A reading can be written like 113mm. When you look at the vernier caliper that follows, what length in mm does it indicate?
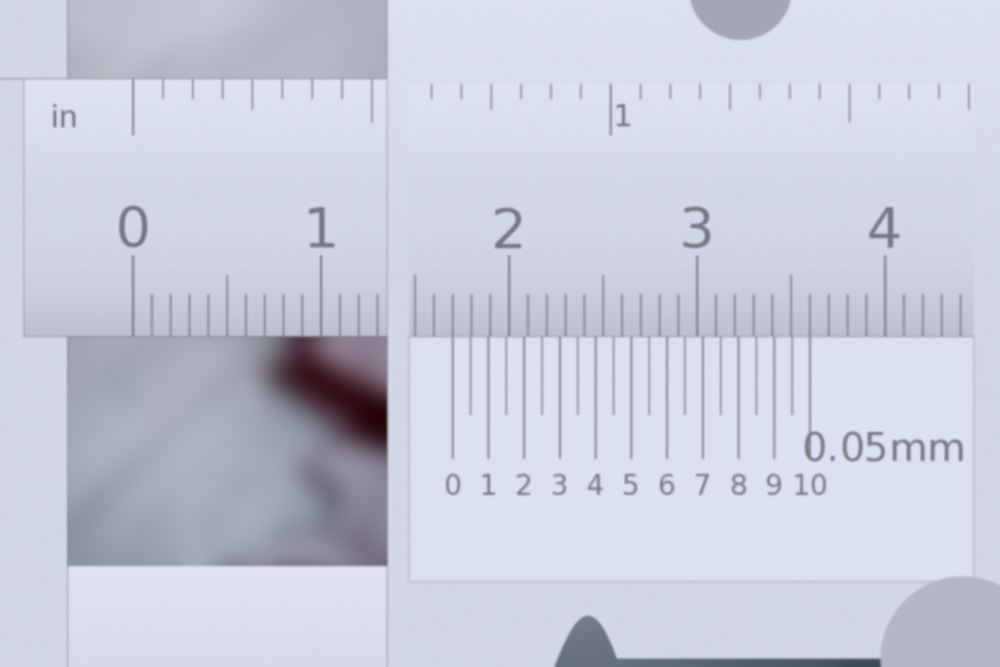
17.0mm
